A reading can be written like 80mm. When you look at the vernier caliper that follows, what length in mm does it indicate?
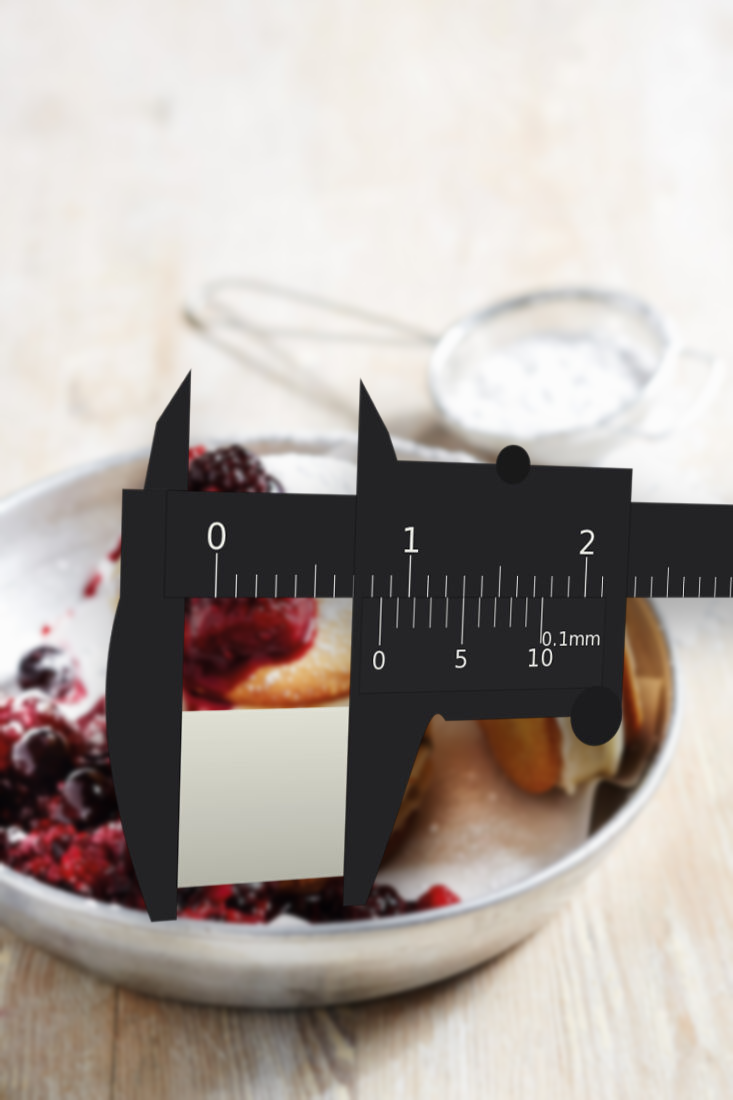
8.5mm
